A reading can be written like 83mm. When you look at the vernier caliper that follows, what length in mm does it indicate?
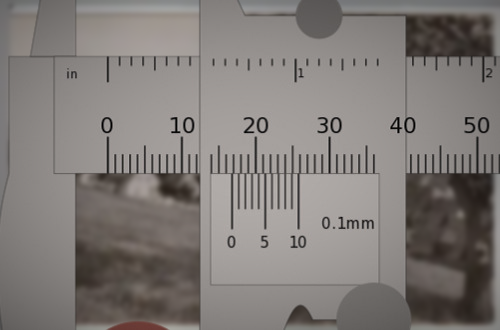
16.8mm
